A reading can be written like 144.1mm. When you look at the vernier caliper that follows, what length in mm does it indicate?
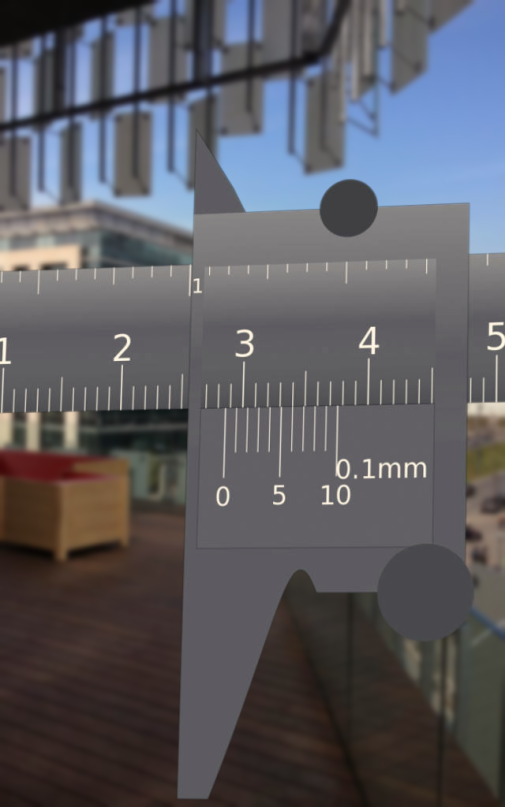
28.6mm
